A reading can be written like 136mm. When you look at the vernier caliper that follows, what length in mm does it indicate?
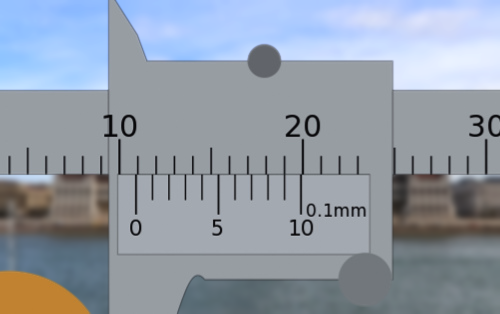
10.9mm
